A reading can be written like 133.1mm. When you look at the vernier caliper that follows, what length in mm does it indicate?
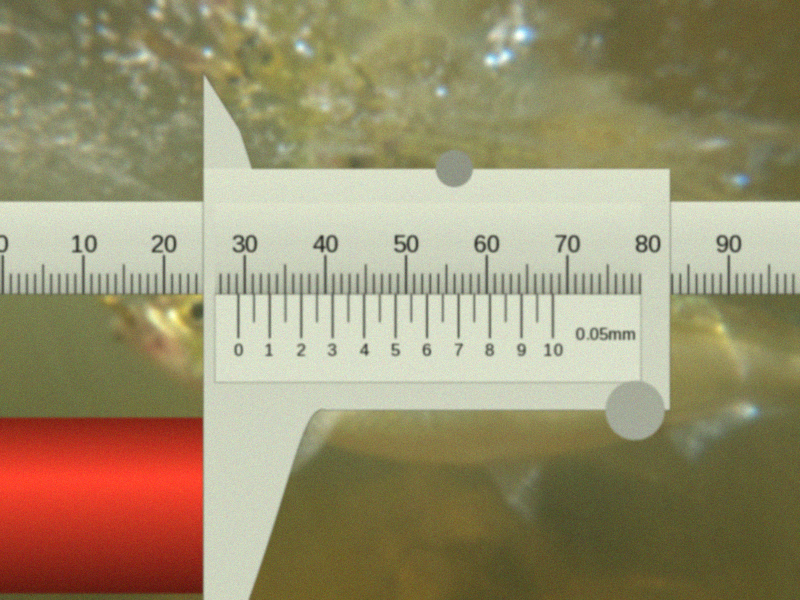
29.2mm
